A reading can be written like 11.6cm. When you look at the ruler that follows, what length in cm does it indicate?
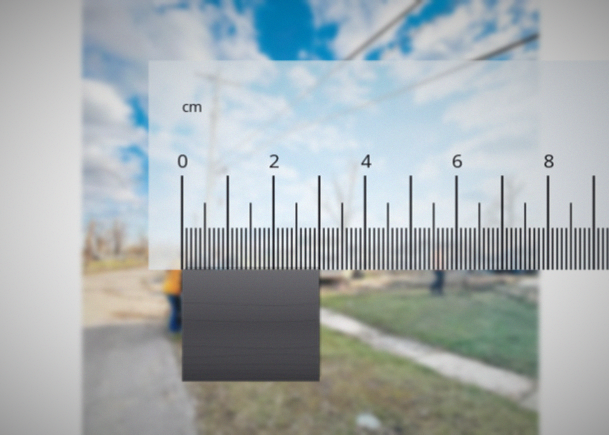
3cm
